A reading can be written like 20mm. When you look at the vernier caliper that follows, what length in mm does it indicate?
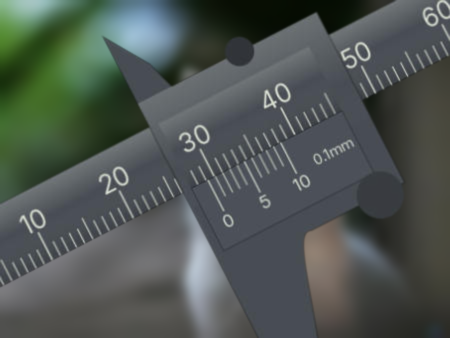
29.2mm
